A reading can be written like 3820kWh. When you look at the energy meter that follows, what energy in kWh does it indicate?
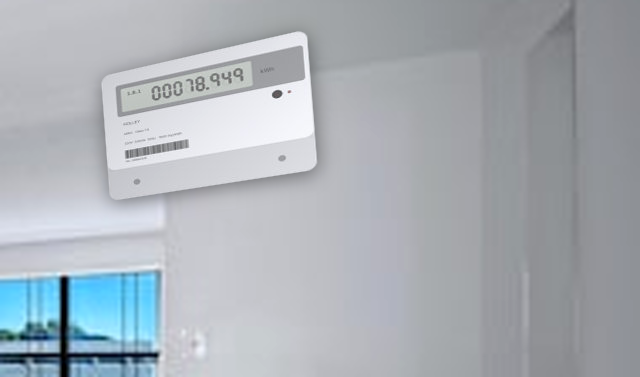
78.949kWh
